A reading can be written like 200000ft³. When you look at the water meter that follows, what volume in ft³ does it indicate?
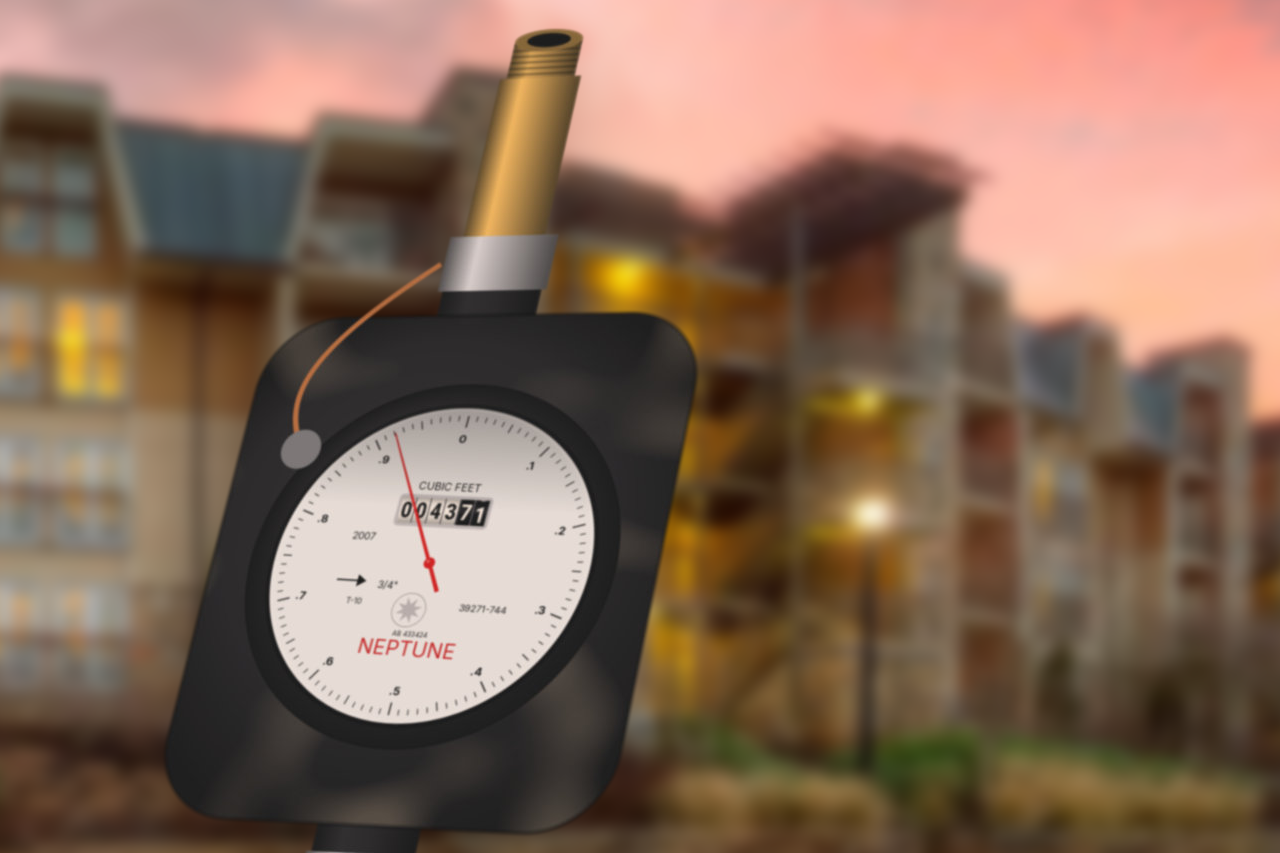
4370.92ft³
